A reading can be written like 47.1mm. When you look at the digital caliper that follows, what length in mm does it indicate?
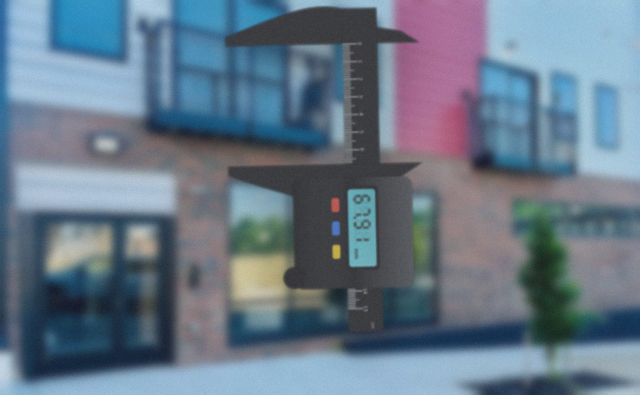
67.91mm
